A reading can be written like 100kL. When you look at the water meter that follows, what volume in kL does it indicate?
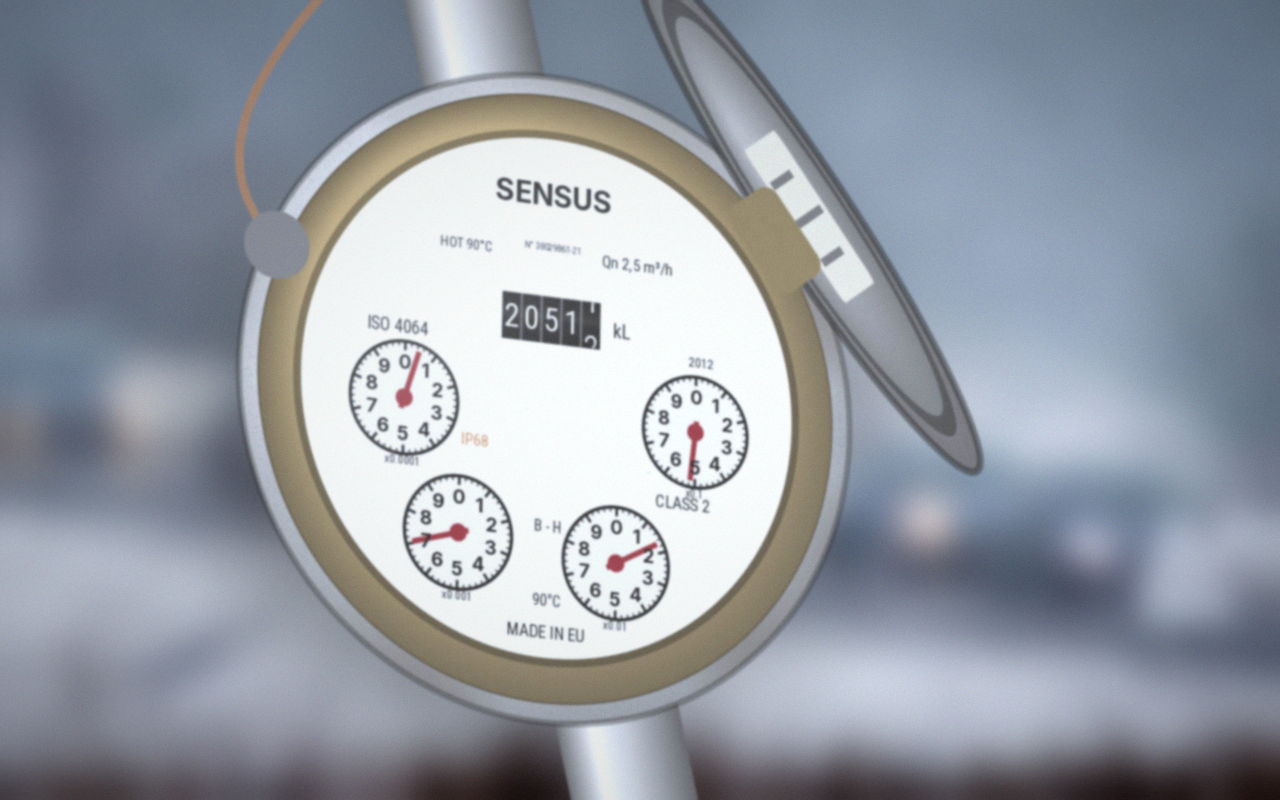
20511.5170kL
